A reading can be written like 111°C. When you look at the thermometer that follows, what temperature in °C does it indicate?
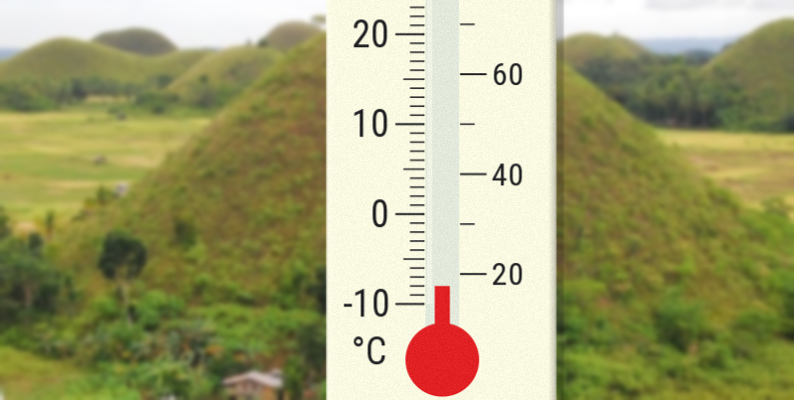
-8°C
